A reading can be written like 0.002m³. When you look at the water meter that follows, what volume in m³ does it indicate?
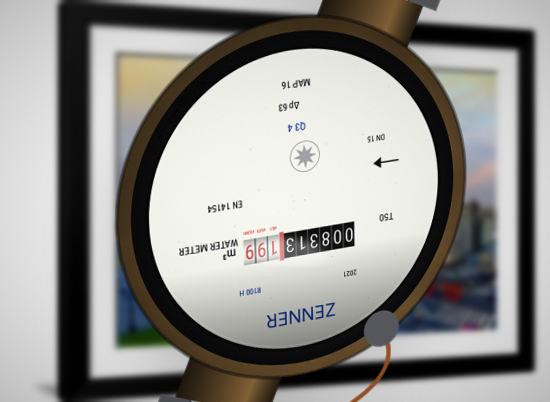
8313.199m³
